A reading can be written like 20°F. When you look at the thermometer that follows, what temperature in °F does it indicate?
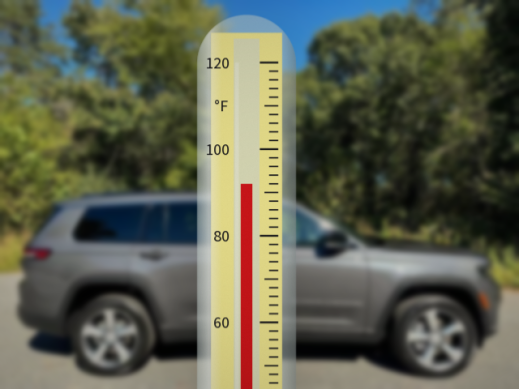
92°F
